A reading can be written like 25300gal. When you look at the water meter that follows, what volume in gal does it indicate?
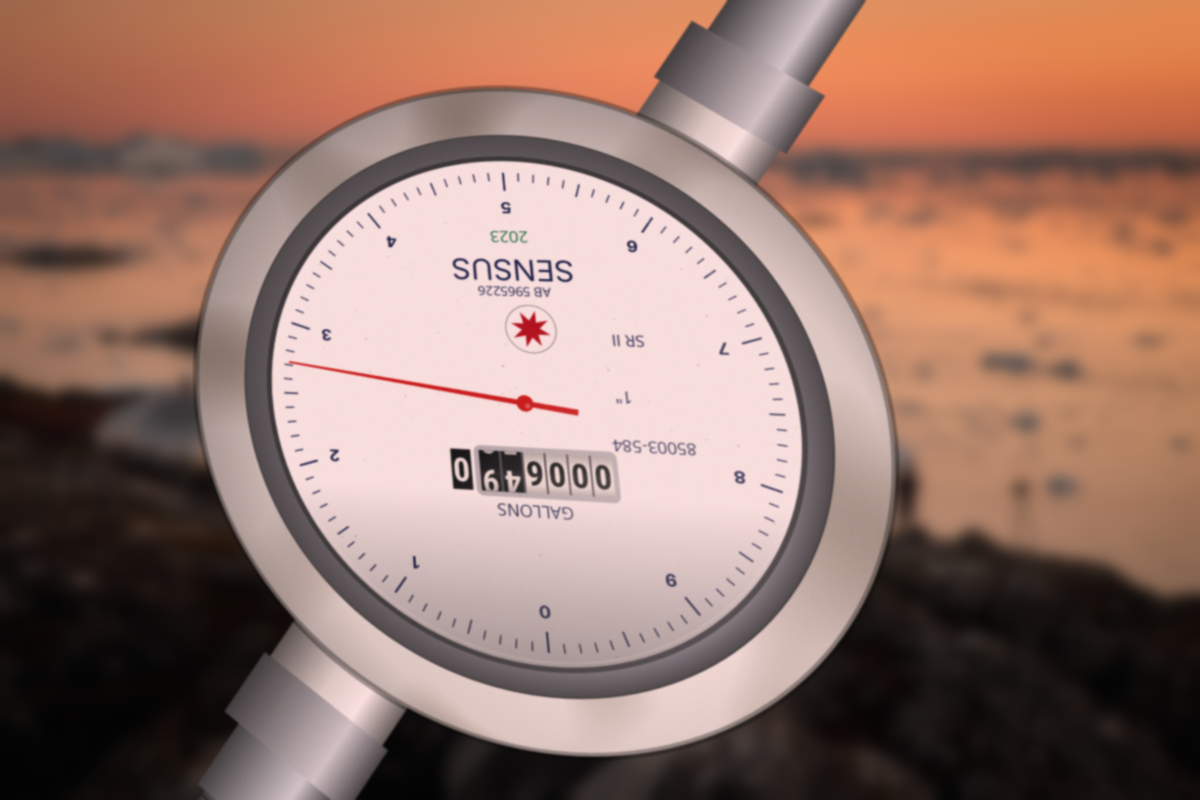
6492.7gal
